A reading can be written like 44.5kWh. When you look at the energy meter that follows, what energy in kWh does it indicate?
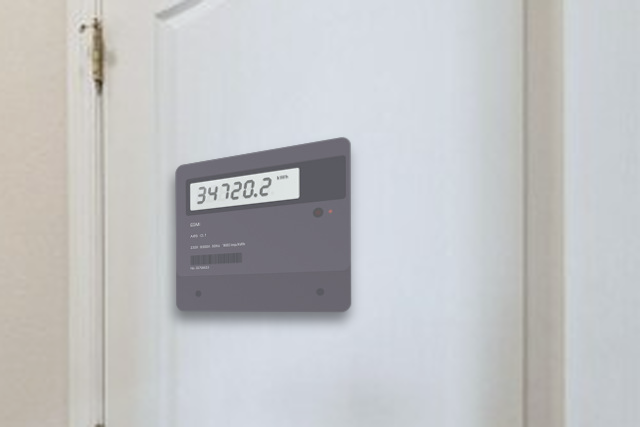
34720.2kWh
